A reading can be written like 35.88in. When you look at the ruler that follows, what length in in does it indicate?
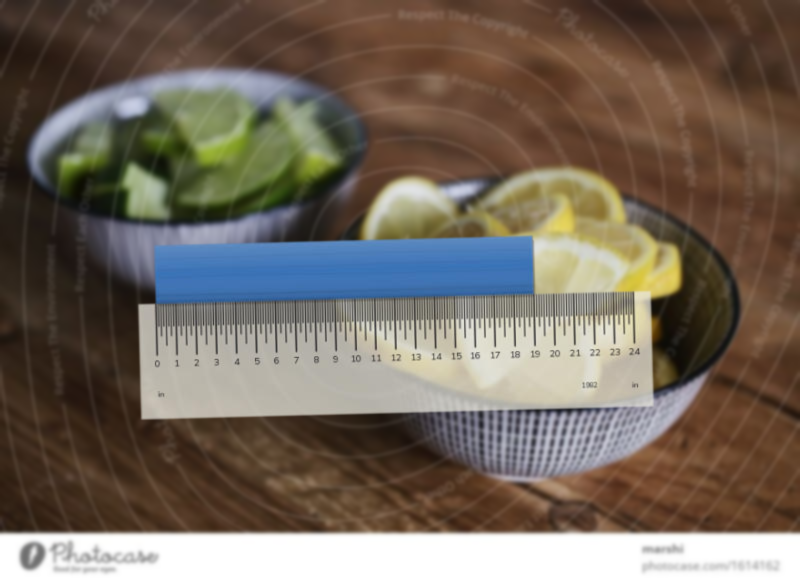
19in
